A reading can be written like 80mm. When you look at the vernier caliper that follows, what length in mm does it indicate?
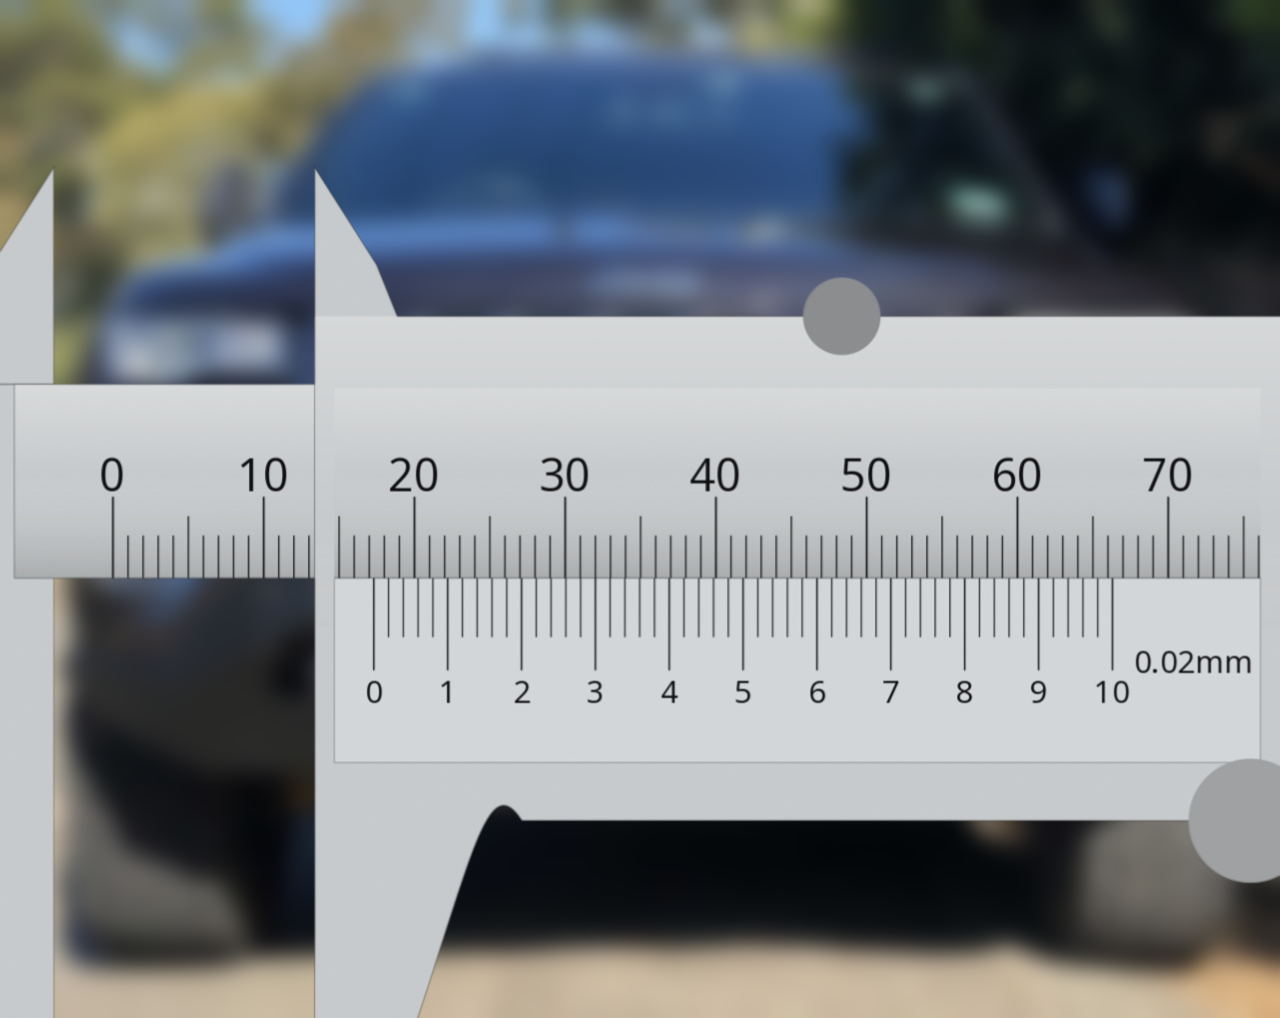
17.3mm
